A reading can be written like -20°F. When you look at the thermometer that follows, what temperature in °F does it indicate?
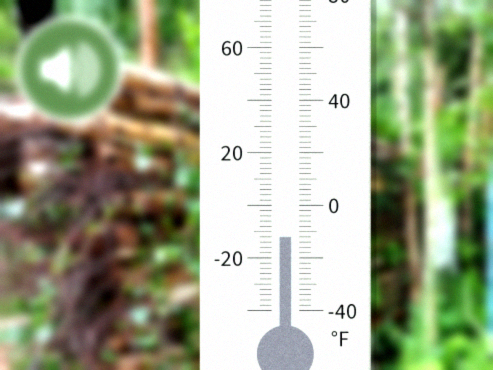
-12°F
